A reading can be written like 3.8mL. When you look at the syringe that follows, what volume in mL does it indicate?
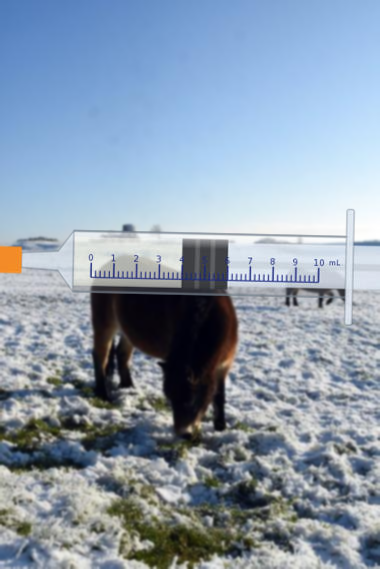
4mL
